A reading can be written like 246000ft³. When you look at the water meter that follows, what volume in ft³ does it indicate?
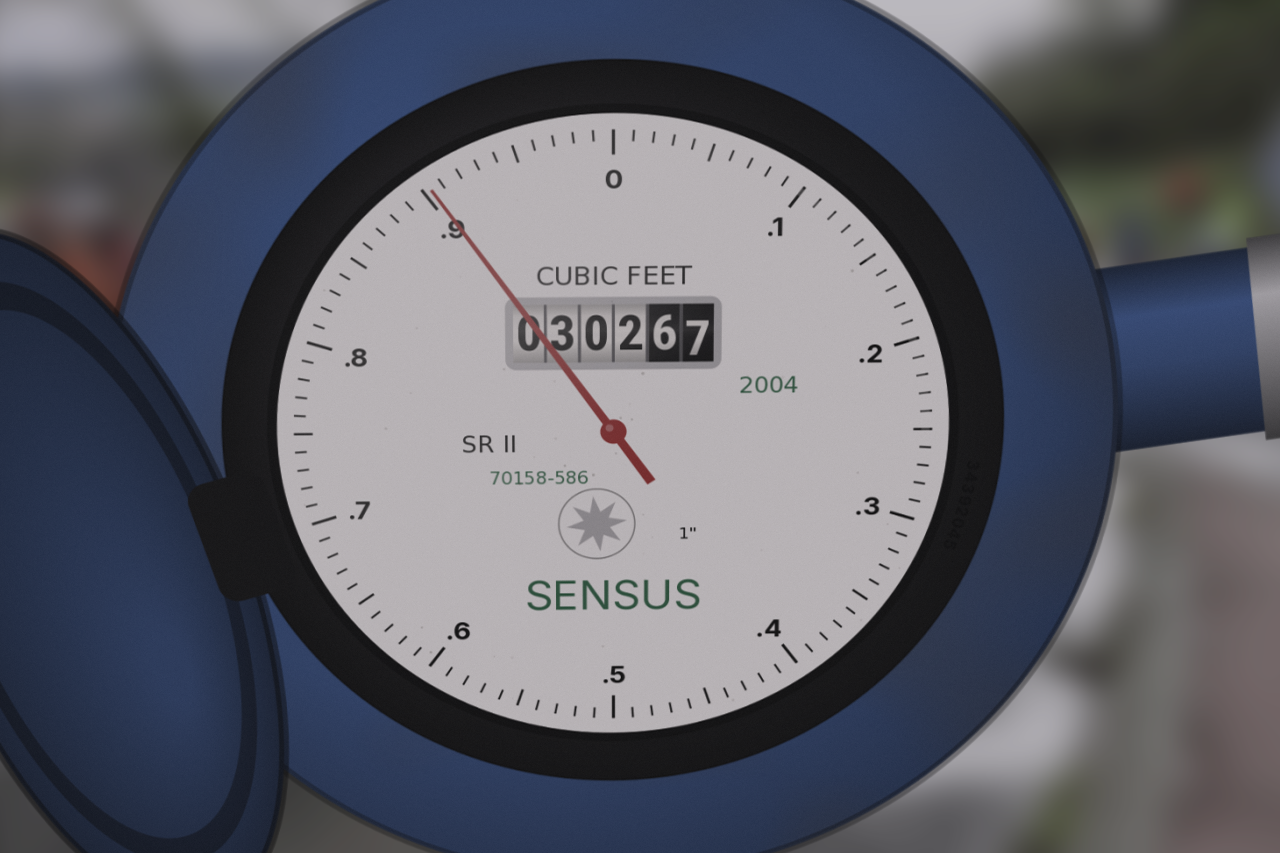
30266.90ft³
